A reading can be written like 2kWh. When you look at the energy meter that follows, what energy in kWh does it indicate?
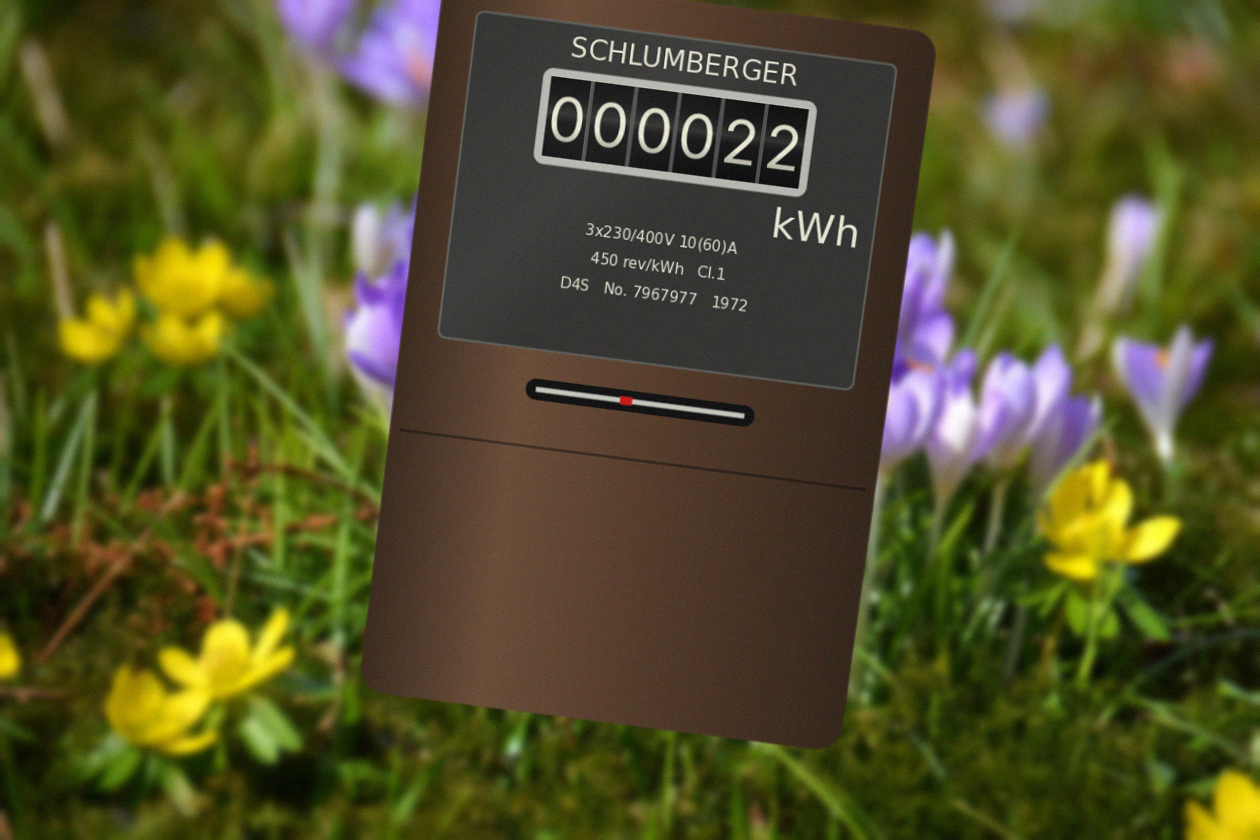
22kWh
